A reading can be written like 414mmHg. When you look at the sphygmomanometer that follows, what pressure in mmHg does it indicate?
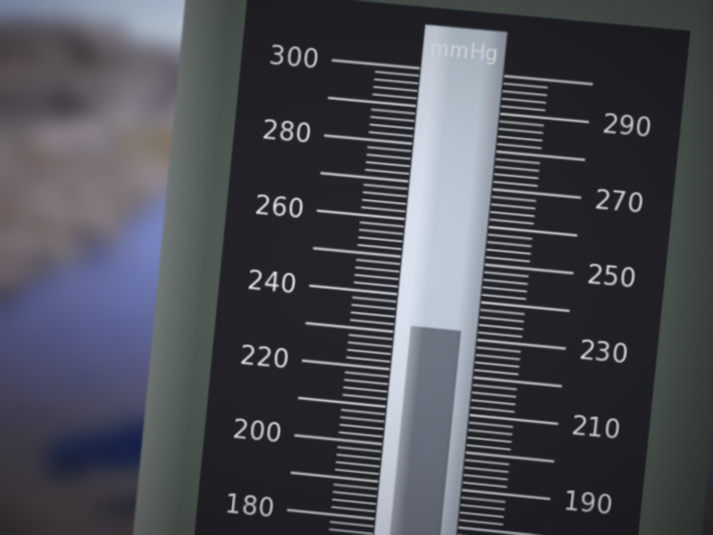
232mmHg
